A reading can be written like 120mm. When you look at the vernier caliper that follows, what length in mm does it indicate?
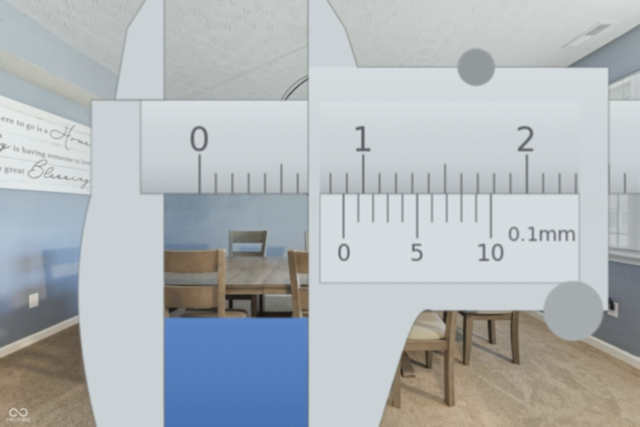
8.8mm
